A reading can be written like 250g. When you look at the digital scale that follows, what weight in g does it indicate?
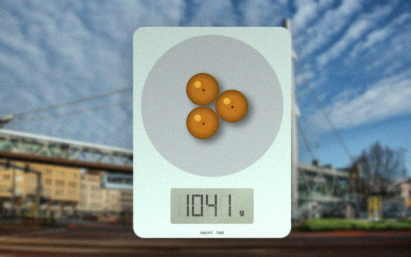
1041g
